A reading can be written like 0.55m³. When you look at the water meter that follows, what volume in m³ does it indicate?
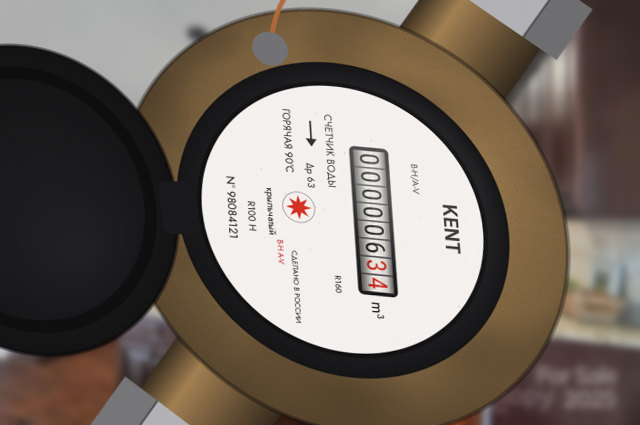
6.34m³
